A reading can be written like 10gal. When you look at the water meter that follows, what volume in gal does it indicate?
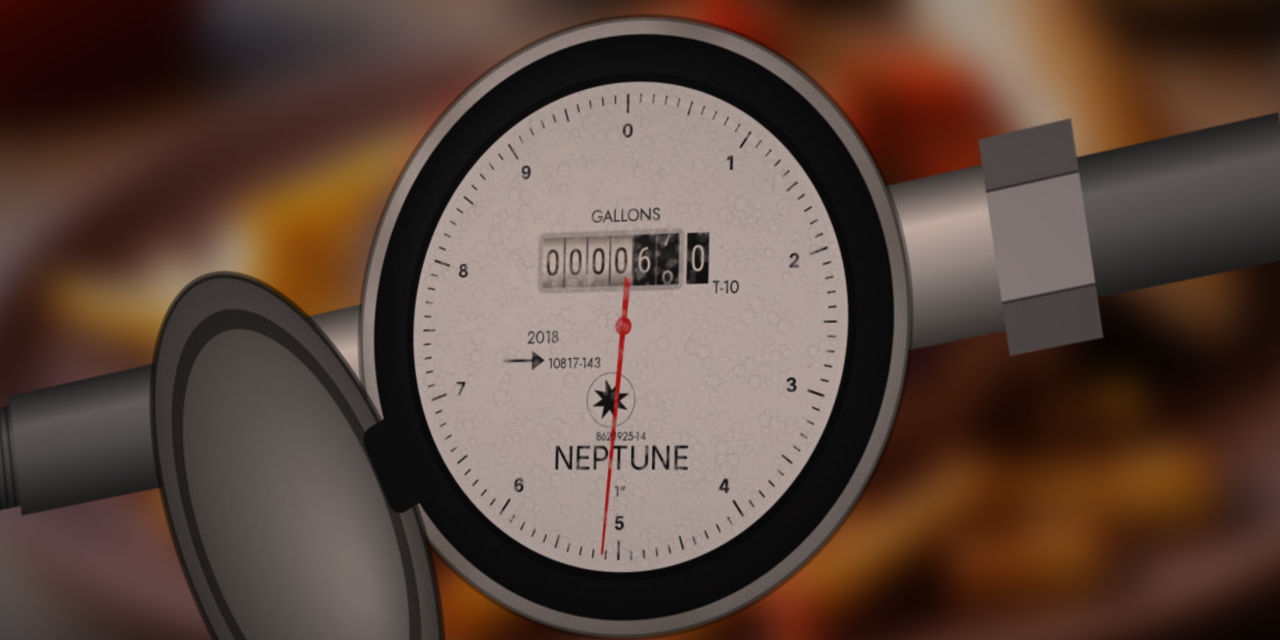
675.1gal
